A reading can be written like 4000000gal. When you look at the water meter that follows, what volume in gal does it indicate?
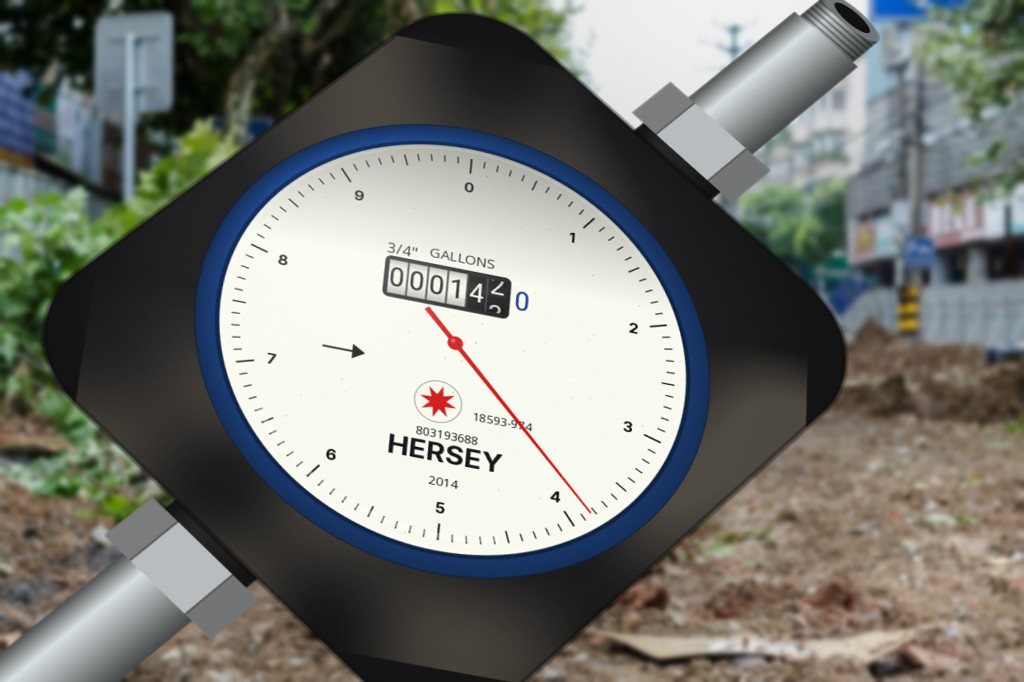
1423.8gal
